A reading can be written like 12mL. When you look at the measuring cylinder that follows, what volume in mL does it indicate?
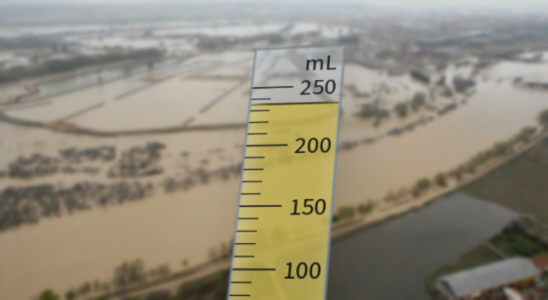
235mL
